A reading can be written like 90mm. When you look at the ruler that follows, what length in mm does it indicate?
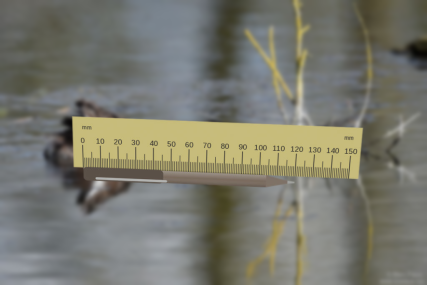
120mm
